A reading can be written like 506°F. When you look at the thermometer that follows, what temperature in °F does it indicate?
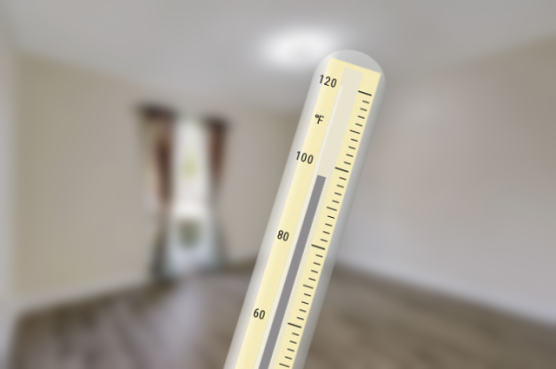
97°F
